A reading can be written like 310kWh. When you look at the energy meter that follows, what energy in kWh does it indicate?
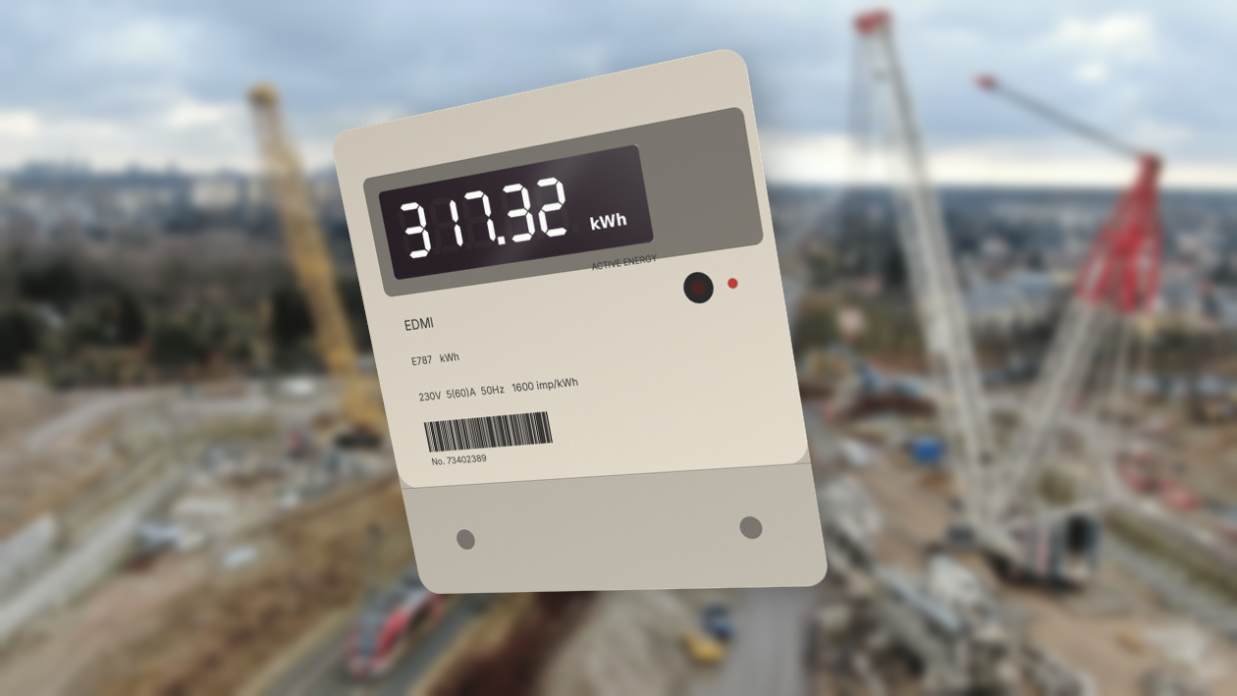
317.32kWh
